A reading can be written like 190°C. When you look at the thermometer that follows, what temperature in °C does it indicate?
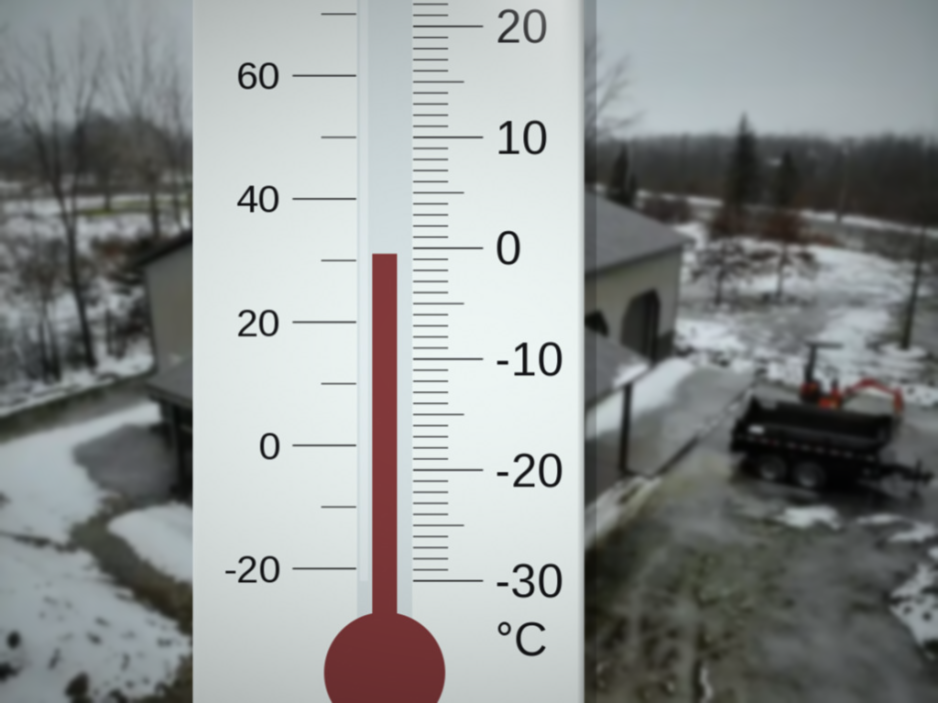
-0.5°C
